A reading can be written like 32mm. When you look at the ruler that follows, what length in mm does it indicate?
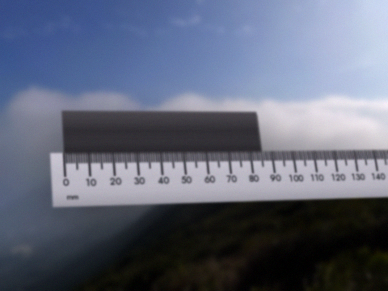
85mm
